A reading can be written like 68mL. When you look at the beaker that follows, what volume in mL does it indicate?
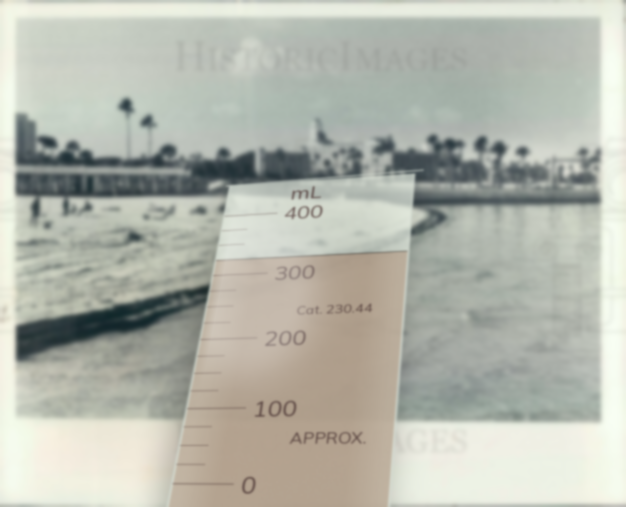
325mL
